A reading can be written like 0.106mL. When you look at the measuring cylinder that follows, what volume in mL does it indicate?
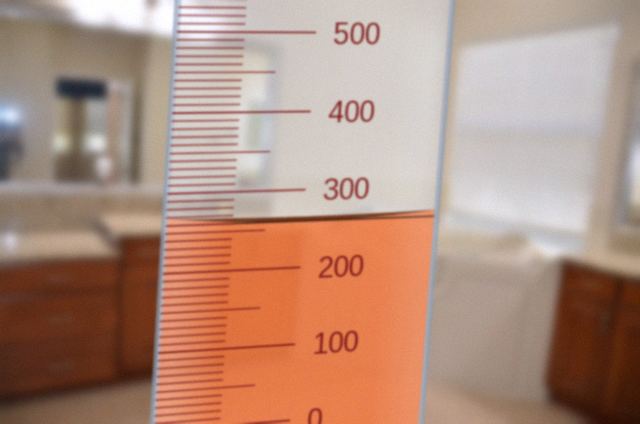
260mL
